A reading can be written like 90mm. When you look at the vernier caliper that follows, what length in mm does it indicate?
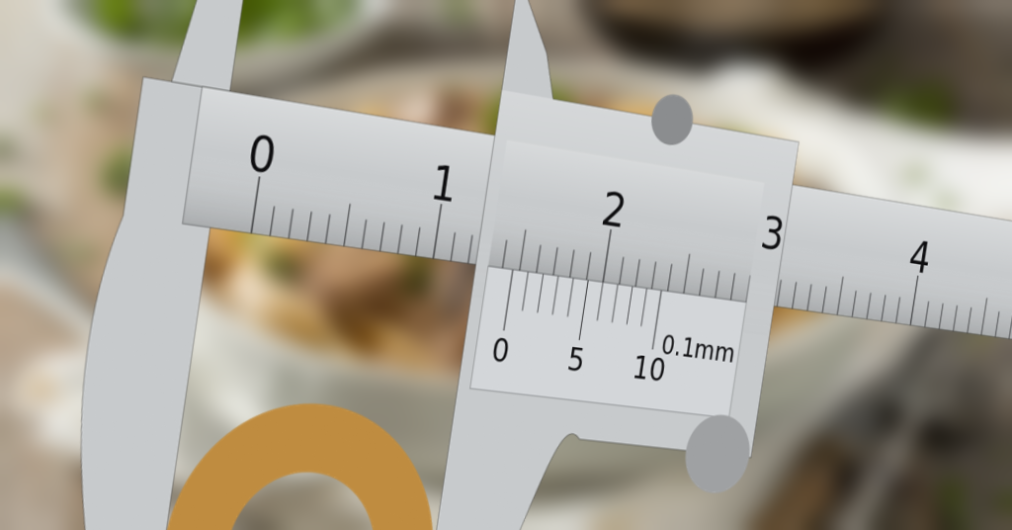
14.6mm
